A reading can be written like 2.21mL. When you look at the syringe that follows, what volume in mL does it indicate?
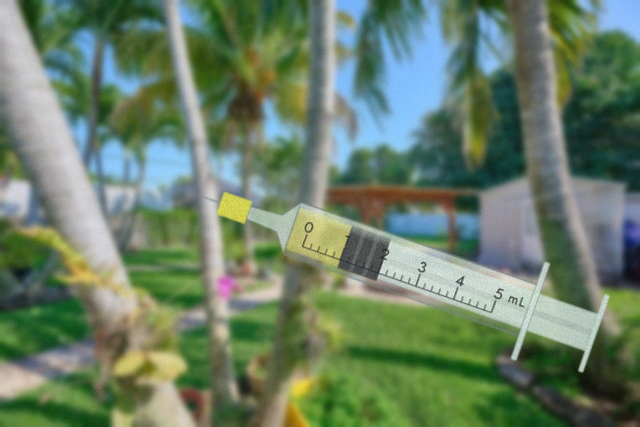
1mL
